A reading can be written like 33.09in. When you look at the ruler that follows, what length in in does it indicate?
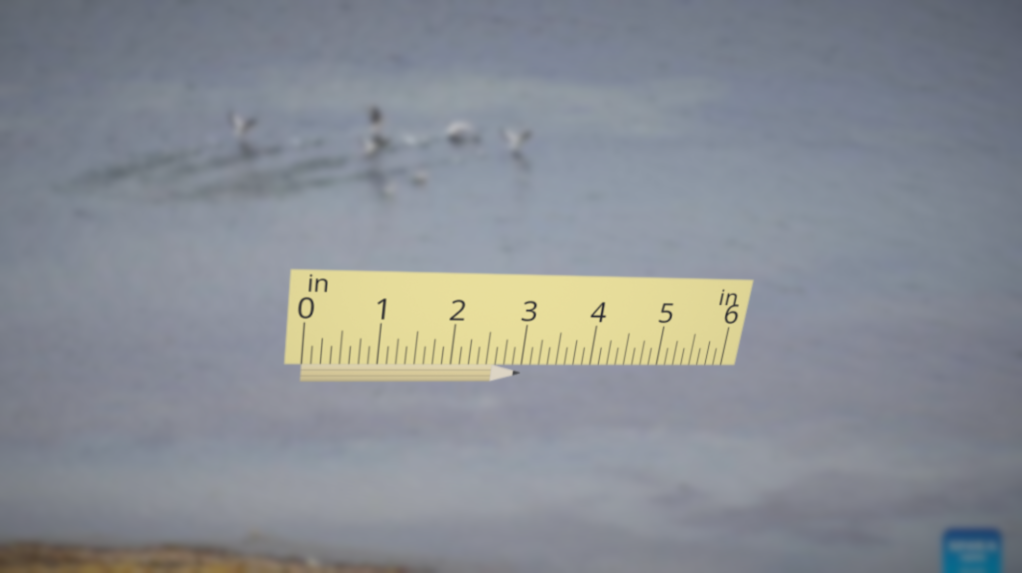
3in
